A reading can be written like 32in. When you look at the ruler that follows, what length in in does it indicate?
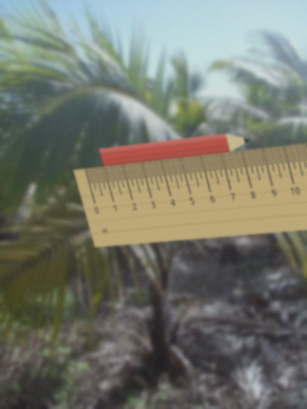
7.5in
